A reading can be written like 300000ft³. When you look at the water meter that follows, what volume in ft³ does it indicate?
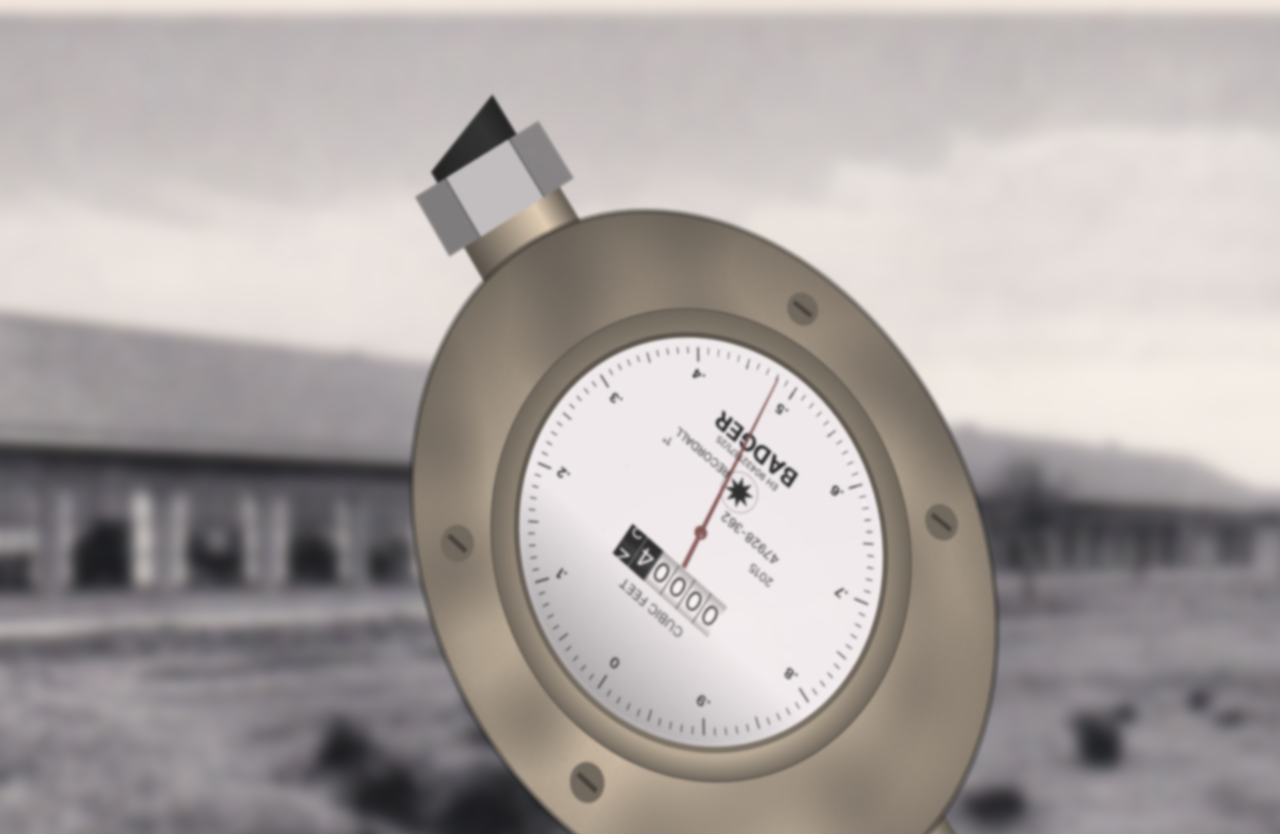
42.48ft³
